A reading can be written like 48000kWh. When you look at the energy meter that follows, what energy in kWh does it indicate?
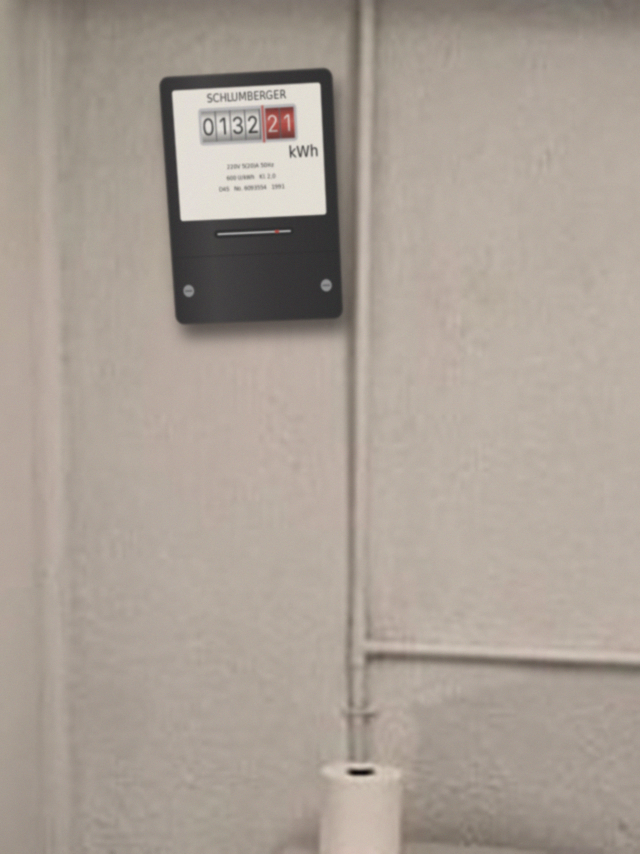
132.21kWh
